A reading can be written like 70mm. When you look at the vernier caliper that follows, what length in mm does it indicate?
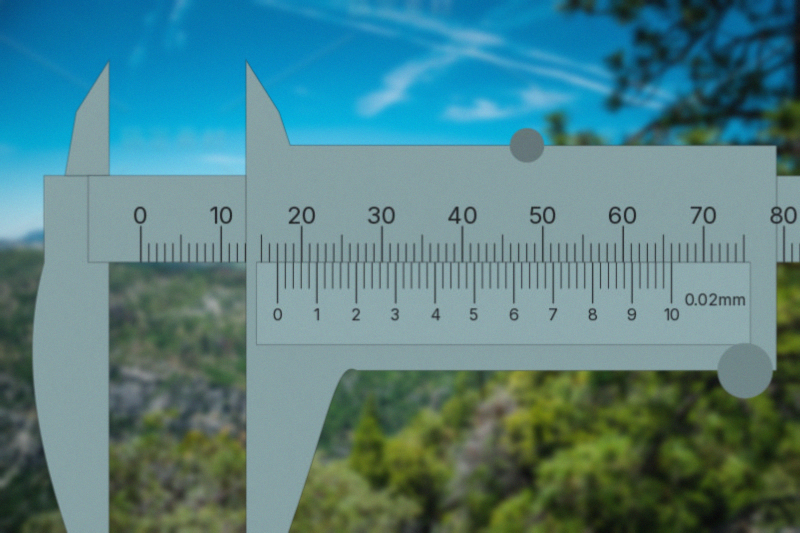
17.0mm
